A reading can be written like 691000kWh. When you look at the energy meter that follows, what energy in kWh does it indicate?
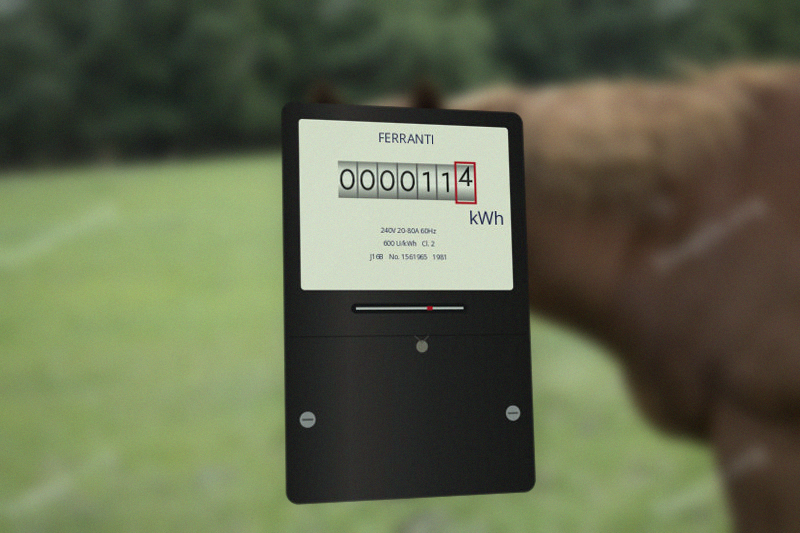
11.4kWh
